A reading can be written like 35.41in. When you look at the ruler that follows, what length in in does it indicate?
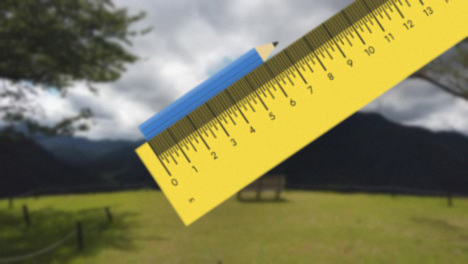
7in
